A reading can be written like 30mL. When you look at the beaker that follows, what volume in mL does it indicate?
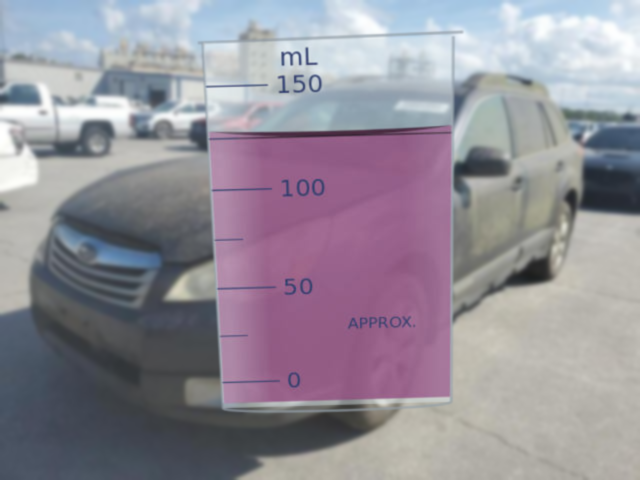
125mL
